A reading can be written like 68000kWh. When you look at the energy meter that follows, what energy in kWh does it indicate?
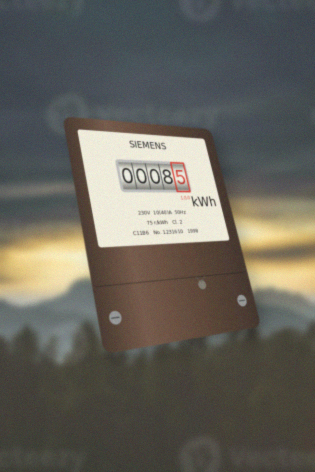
8.5kWh
